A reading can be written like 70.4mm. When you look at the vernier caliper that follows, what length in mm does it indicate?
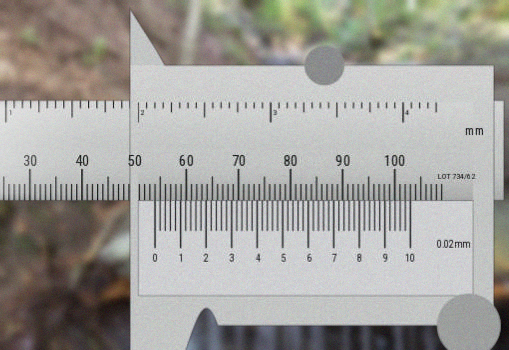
54.0mm
